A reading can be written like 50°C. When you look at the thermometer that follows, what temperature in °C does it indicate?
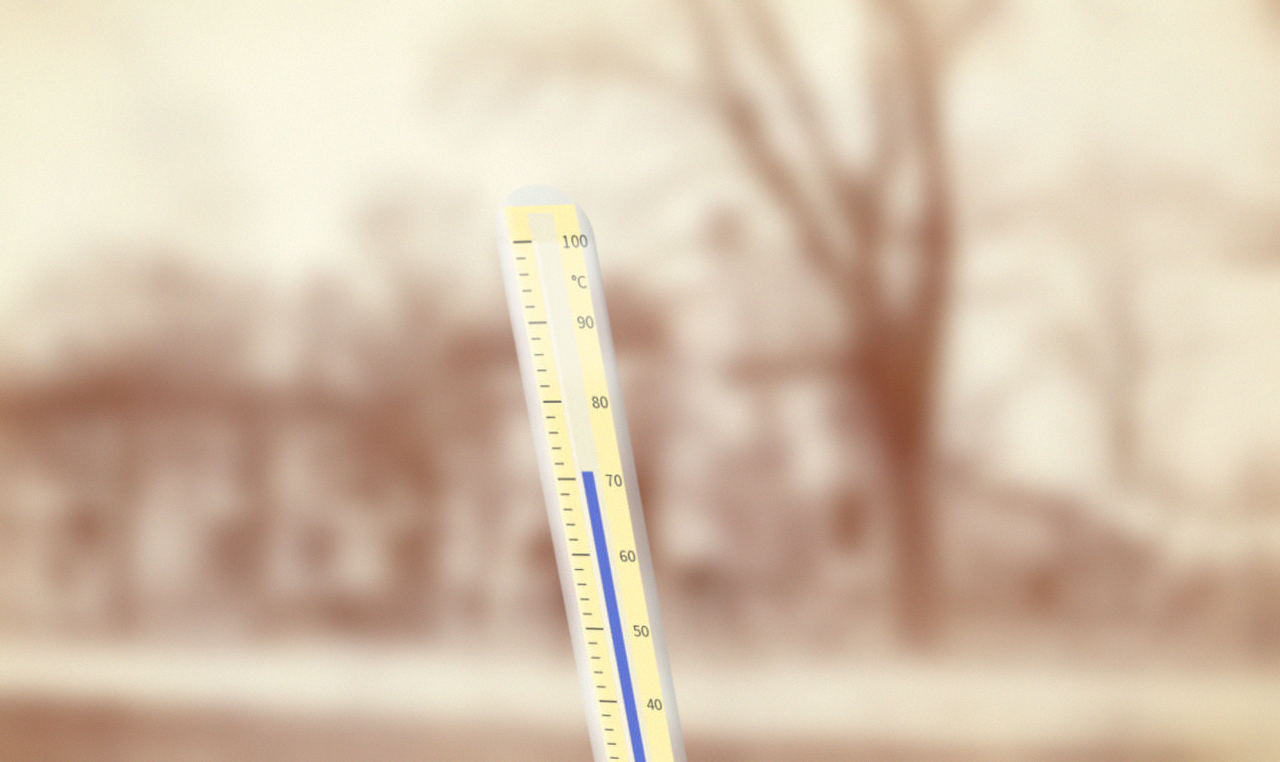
71°C
